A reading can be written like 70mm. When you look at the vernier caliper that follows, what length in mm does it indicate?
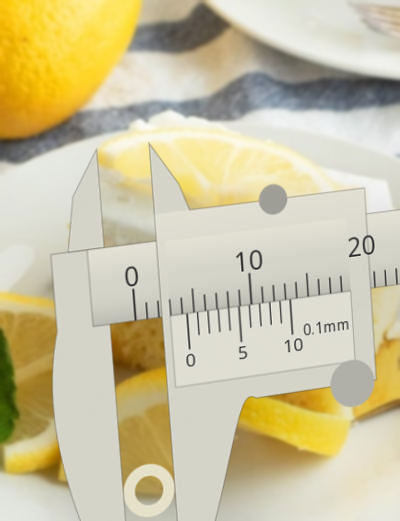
4.4mm
